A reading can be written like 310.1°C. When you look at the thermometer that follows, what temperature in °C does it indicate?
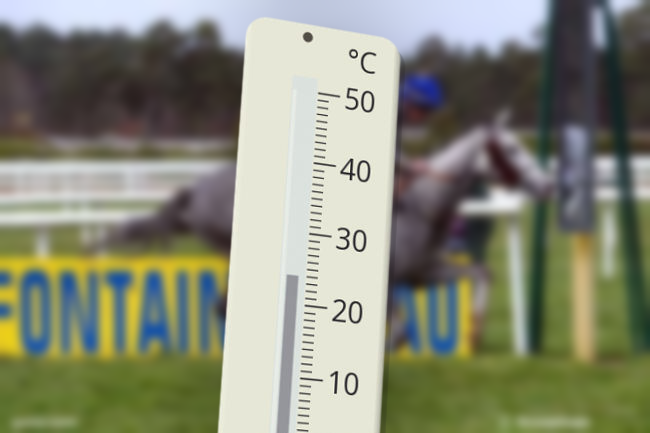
24°C
